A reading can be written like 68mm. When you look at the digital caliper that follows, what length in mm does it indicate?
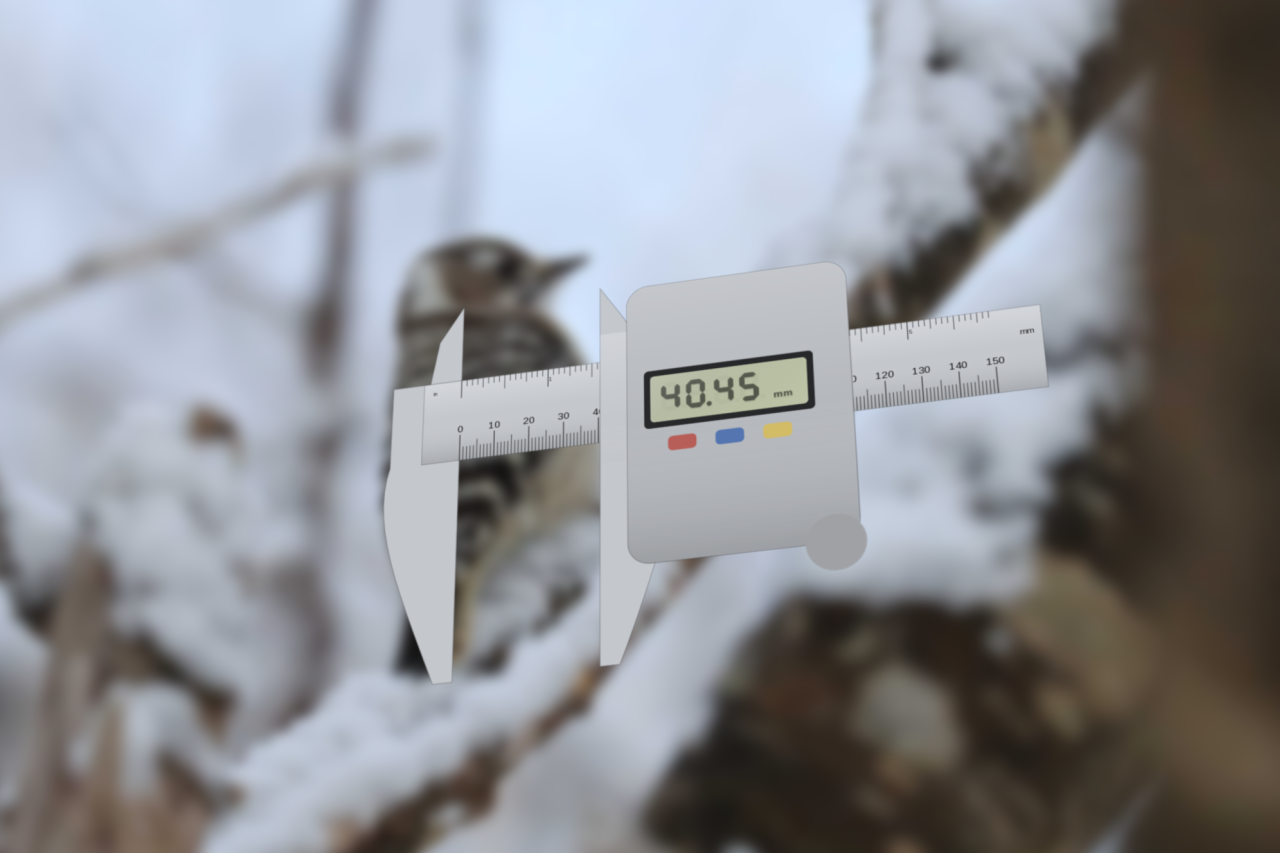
40.45mm
